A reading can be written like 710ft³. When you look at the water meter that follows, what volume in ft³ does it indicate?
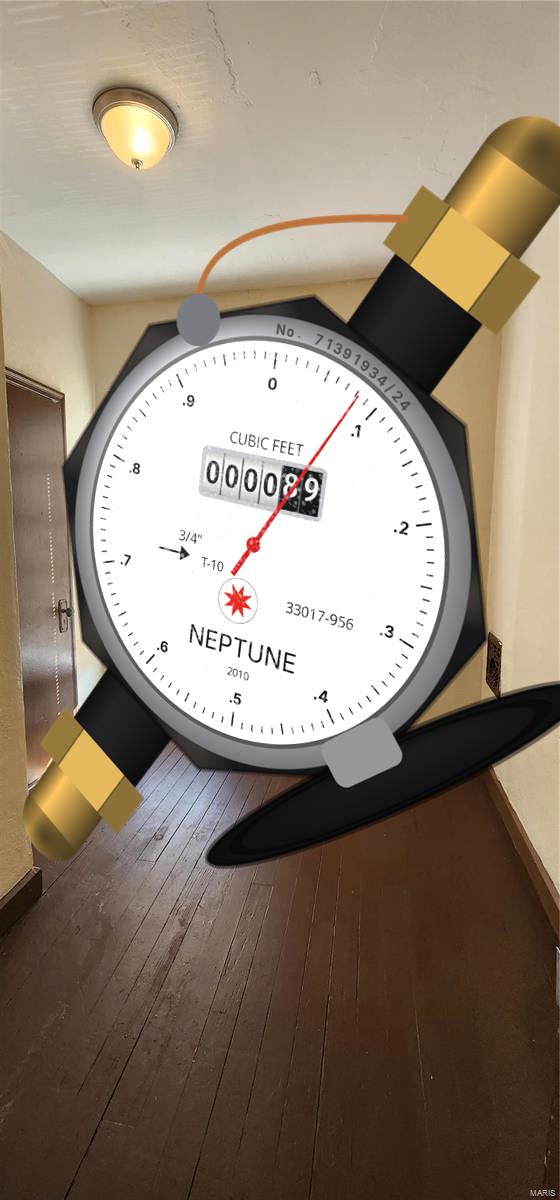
89.08ft³
